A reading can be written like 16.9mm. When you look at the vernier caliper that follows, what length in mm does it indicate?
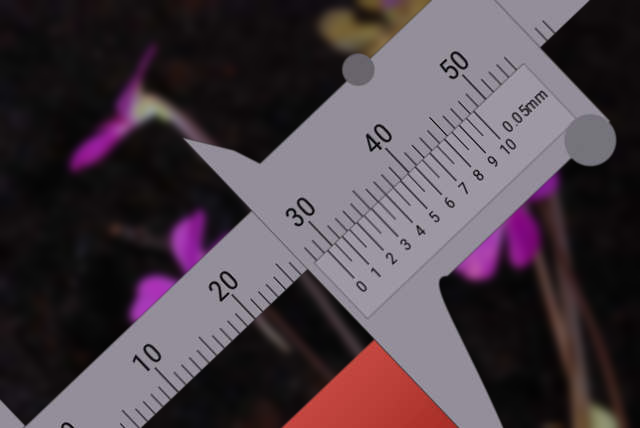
29.4mm
